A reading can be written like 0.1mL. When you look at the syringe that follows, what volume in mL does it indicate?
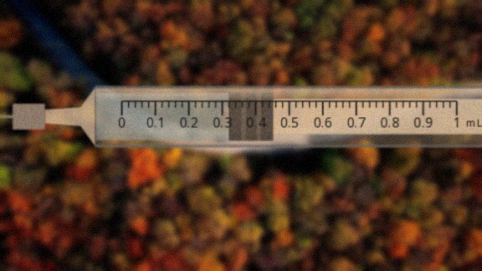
0.32mL
